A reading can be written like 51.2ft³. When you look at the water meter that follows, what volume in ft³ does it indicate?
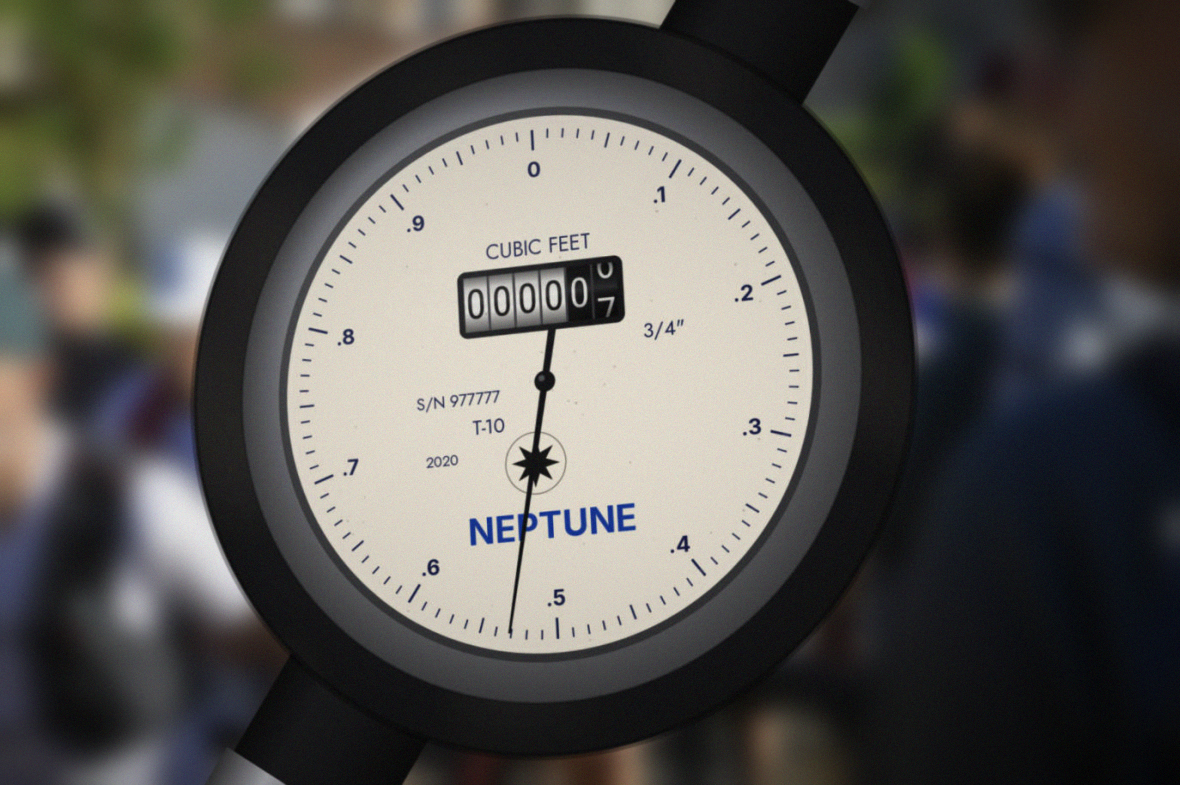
6.53ft³
